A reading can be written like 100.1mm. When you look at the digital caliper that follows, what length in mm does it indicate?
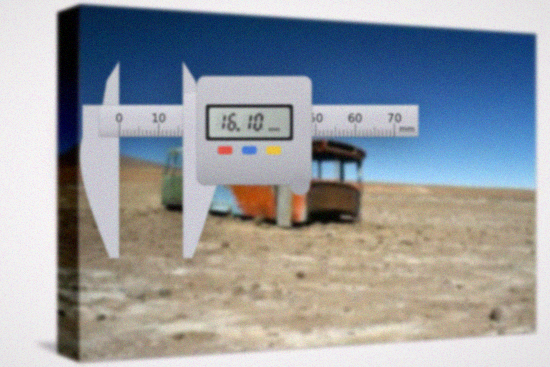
16.10mm
